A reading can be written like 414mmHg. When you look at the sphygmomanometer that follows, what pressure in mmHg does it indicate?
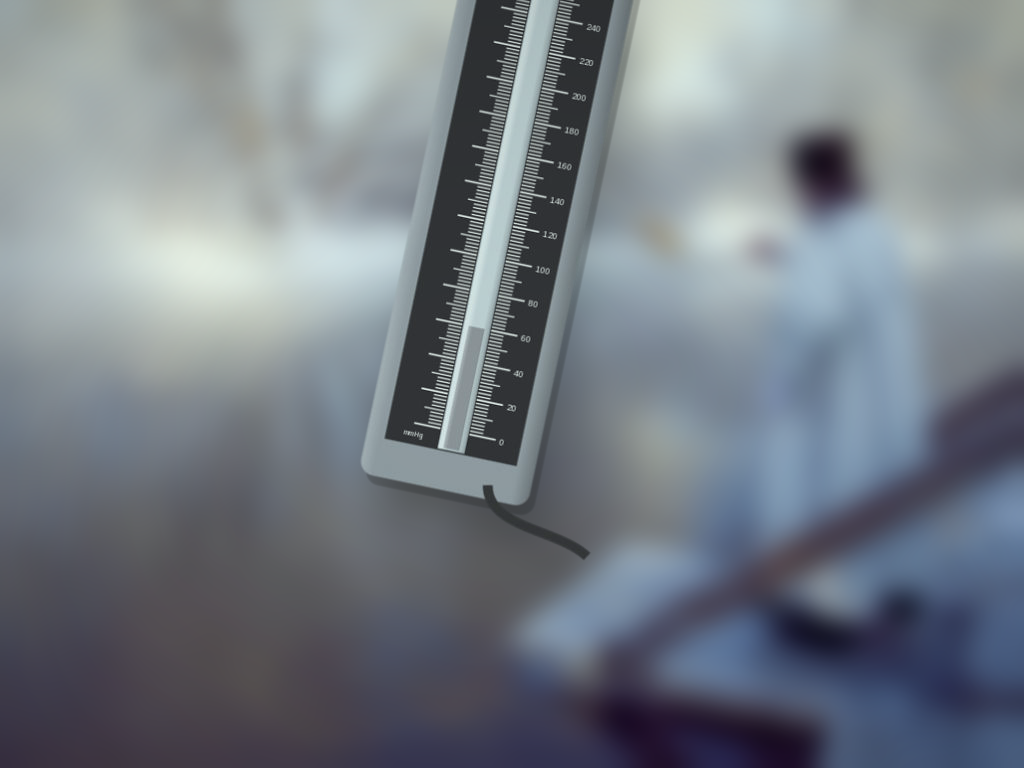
60mmHg
